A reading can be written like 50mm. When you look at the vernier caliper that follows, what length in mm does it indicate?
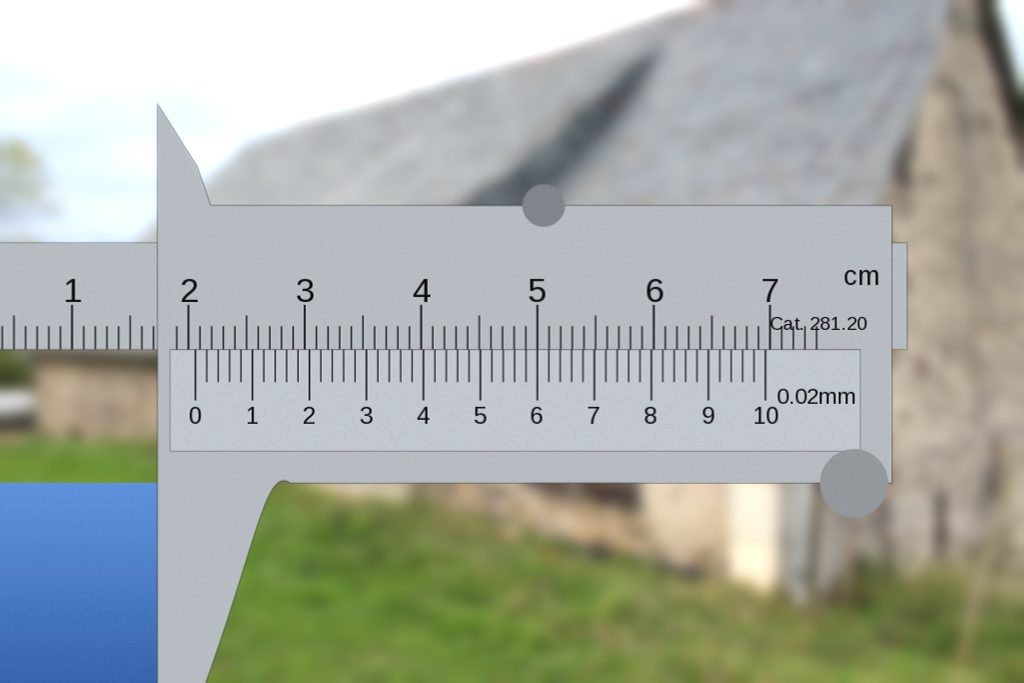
20.6mm
